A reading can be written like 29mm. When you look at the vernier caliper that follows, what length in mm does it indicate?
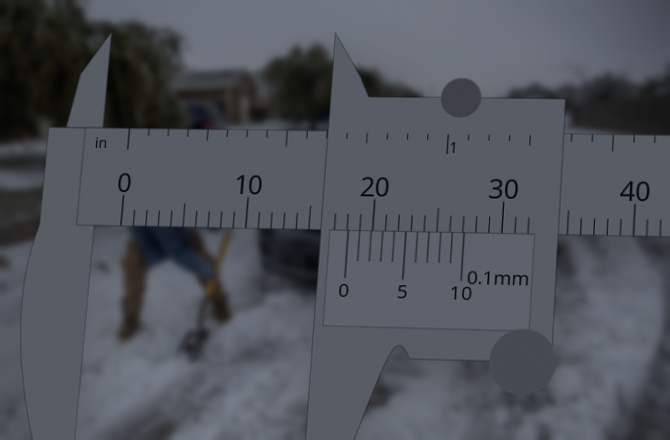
18.1mm
